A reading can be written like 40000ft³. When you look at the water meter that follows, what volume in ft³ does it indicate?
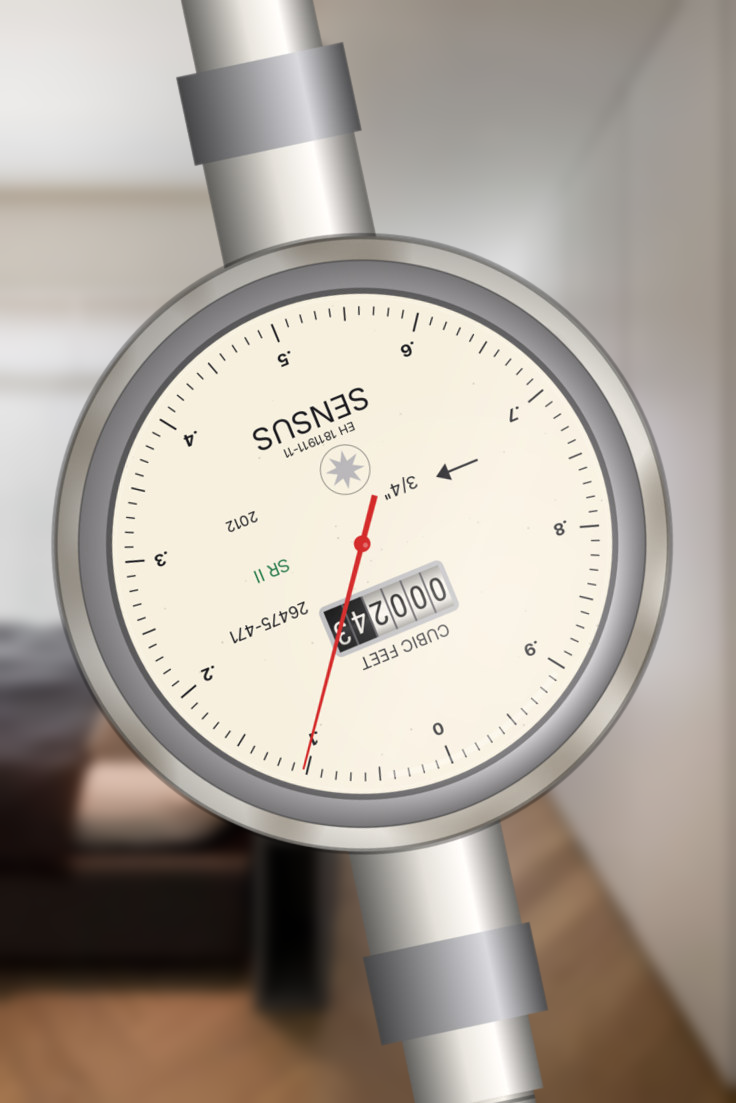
243.10ft³
